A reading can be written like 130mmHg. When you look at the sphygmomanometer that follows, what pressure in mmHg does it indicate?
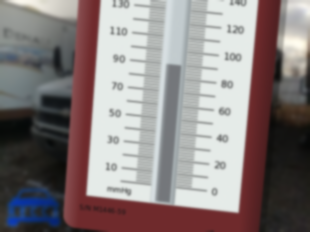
90mmHg
